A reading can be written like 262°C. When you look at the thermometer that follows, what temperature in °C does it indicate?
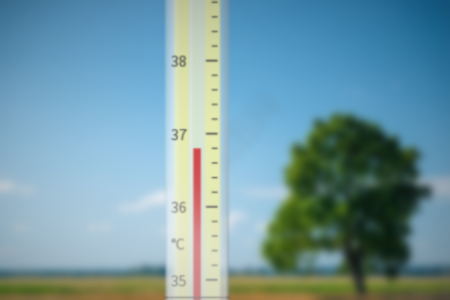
36.8°C
